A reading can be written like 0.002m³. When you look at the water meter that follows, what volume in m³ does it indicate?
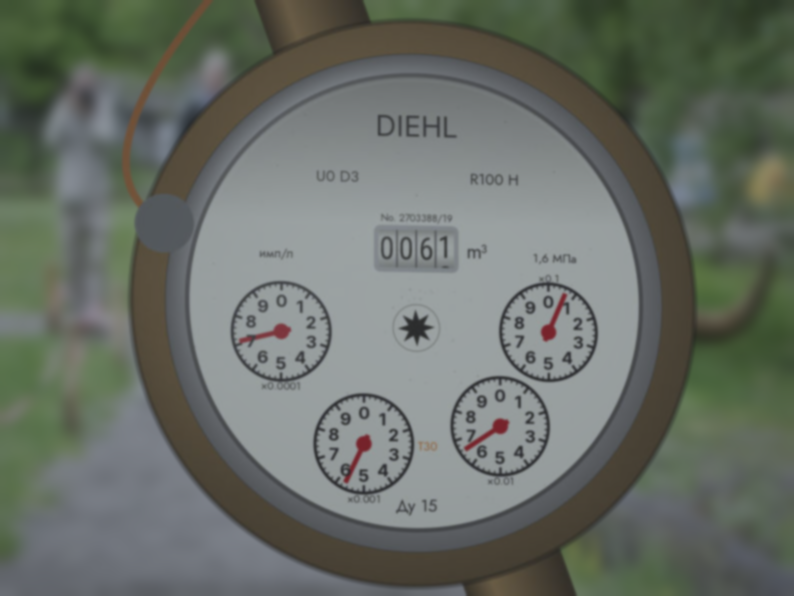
61.0657m³
